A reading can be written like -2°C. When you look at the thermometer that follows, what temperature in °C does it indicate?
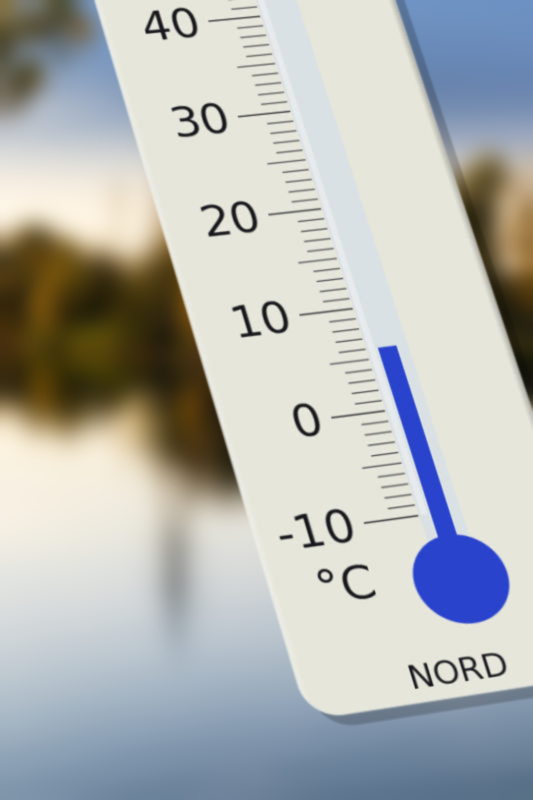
6°C
